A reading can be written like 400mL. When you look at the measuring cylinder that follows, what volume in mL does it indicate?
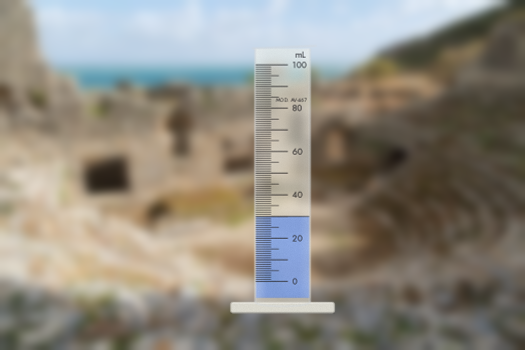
30mL
